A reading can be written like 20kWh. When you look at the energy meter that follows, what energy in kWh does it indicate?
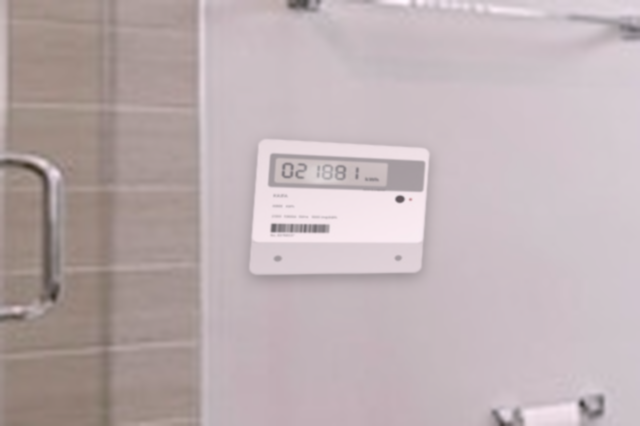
21881kWh
